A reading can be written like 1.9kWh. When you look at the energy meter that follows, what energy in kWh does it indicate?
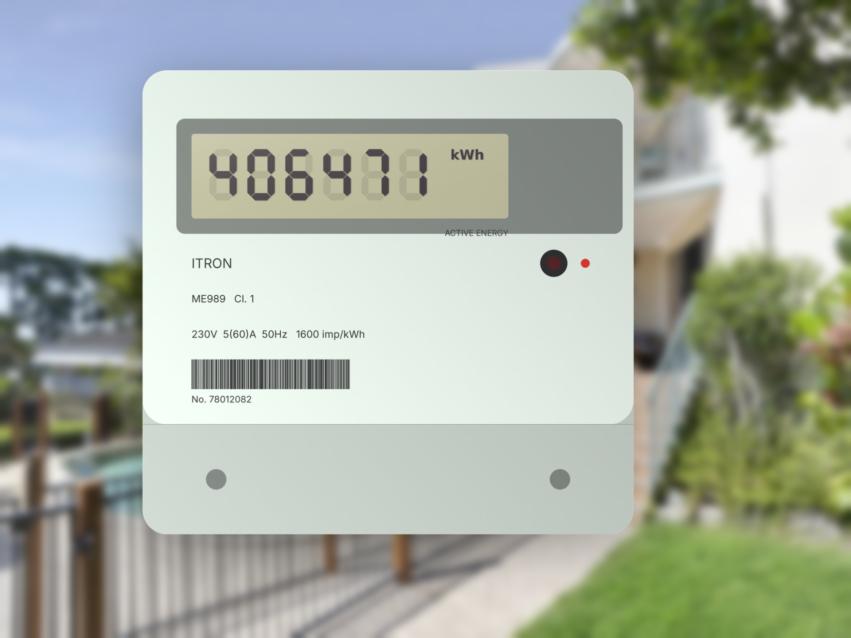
406471kWh
